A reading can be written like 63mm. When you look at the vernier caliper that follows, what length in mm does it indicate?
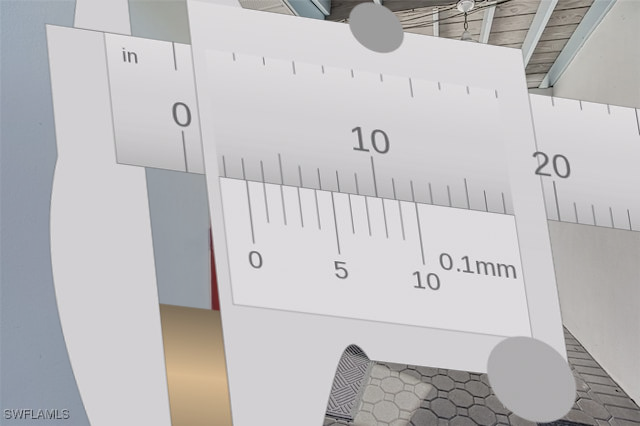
3.1mm
